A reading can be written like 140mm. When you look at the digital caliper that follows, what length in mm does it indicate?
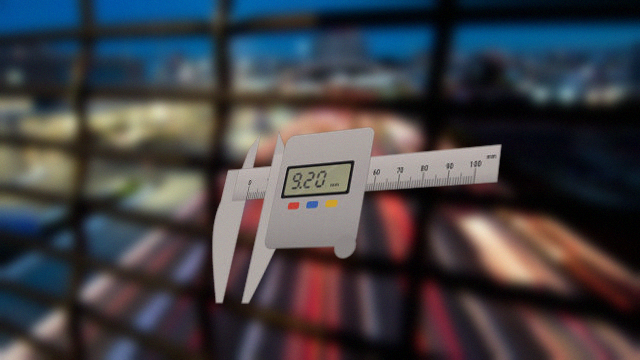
9.20mm
